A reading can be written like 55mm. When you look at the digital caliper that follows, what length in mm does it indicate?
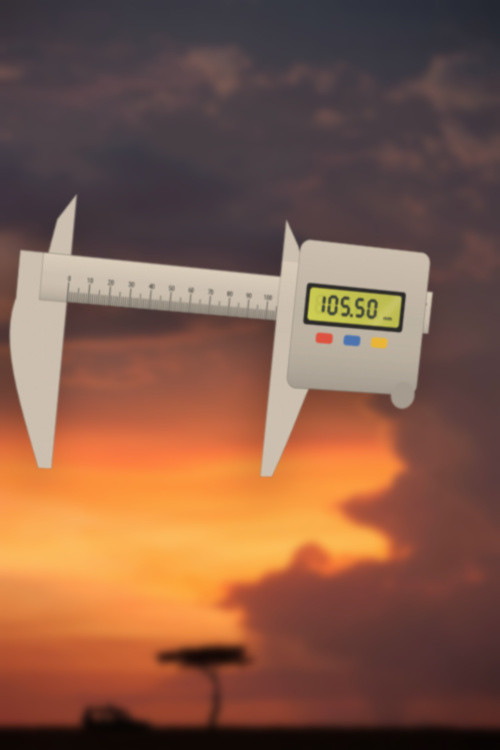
105.50mm
